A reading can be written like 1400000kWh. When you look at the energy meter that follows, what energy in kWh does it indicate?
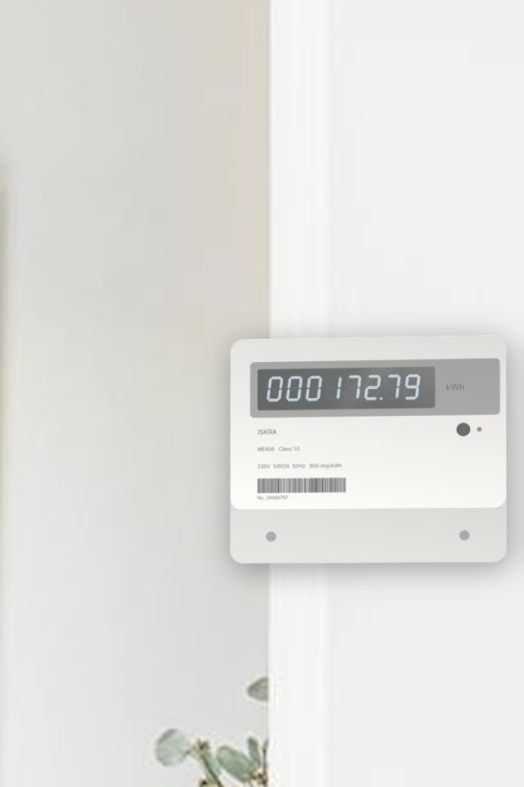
172.79kWh
